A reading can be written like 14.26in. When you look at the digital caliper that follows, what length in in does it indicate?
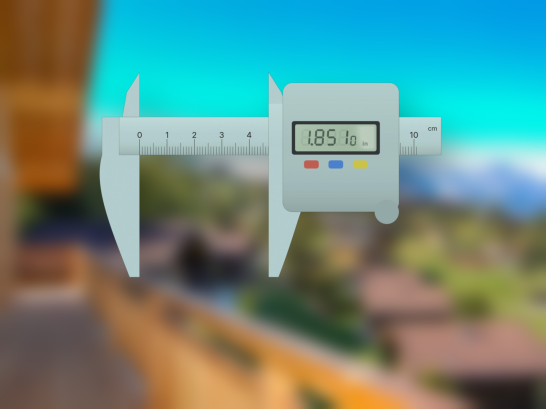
1.8510in
